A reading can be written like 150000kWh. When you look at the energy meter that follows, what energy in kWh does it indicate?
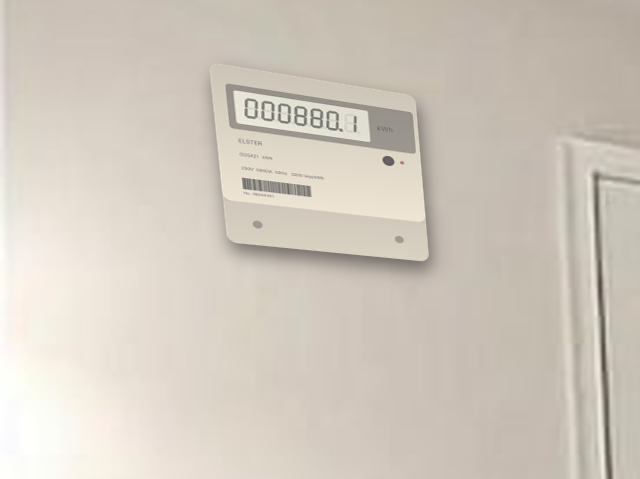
880.1kWh
